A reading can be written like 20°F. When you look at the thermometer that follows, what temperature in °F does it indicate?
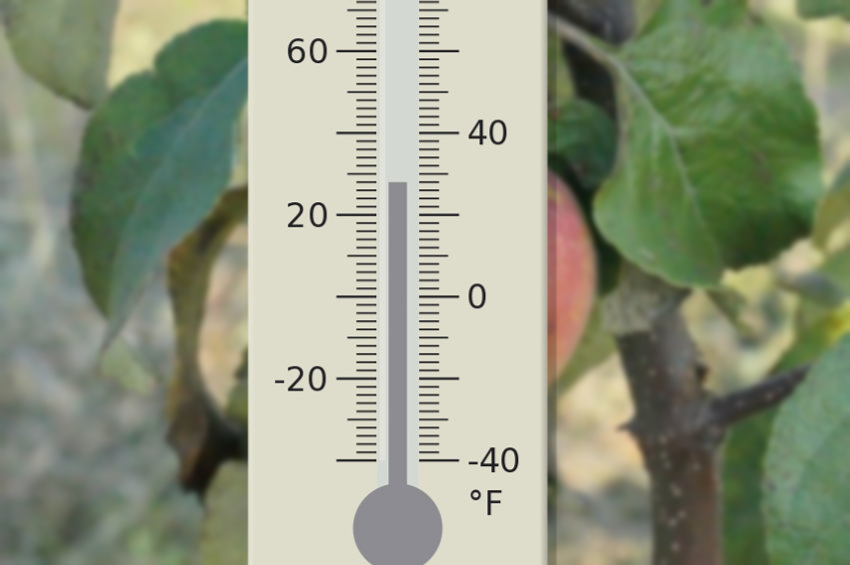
28°F
